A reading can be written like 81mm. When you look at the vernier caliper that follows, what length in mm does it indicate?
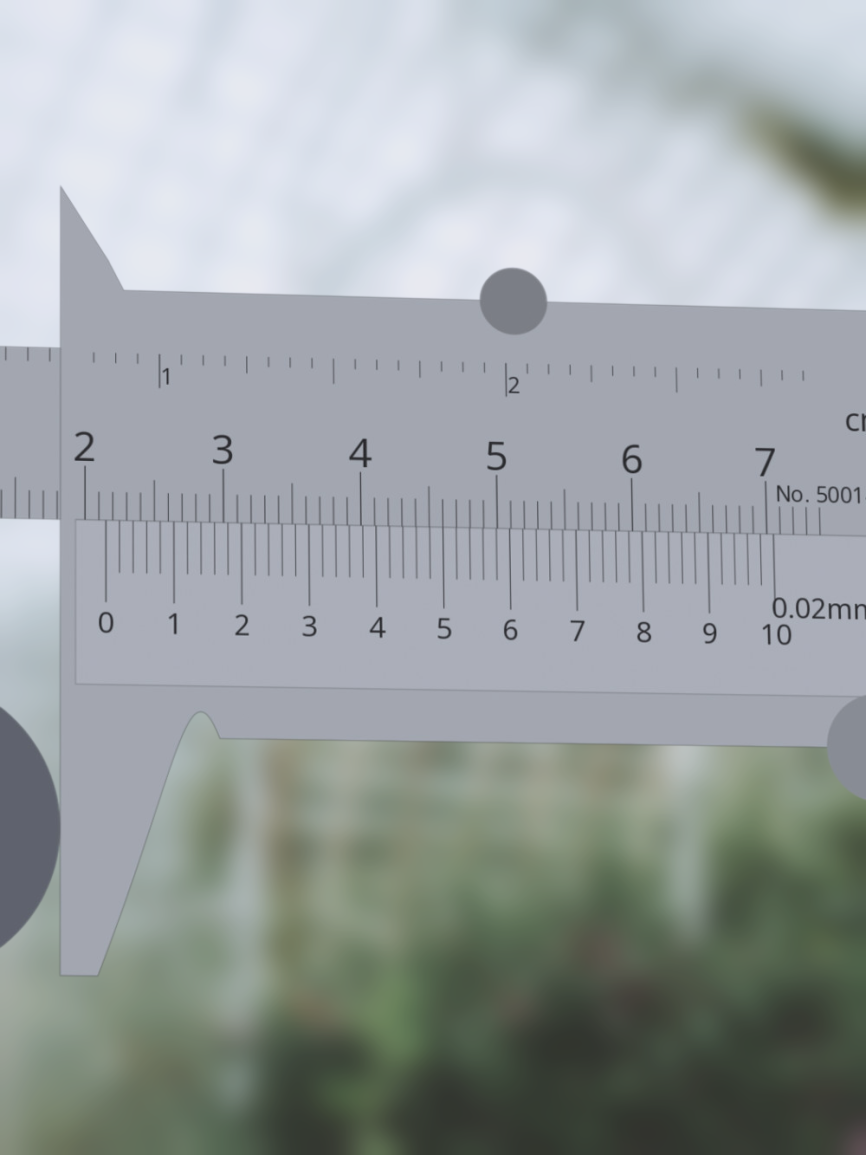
21.5mm
